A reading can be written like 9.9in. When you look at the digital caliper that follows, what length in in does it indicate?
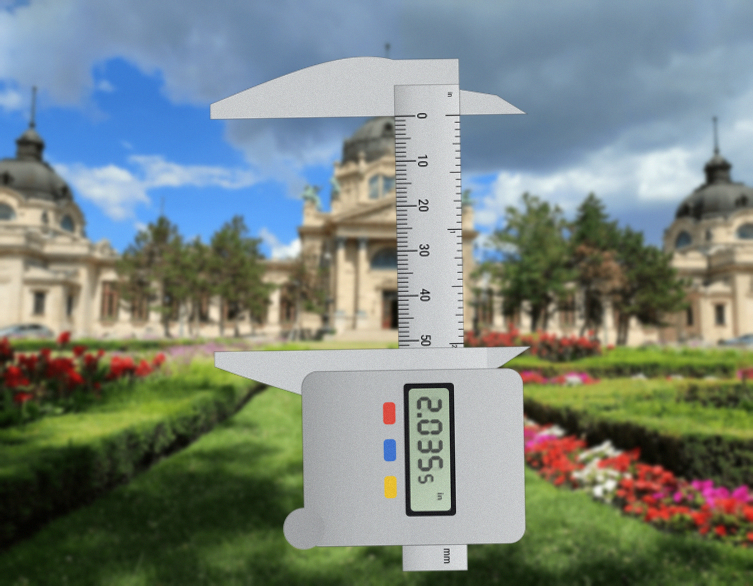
2.0355in
